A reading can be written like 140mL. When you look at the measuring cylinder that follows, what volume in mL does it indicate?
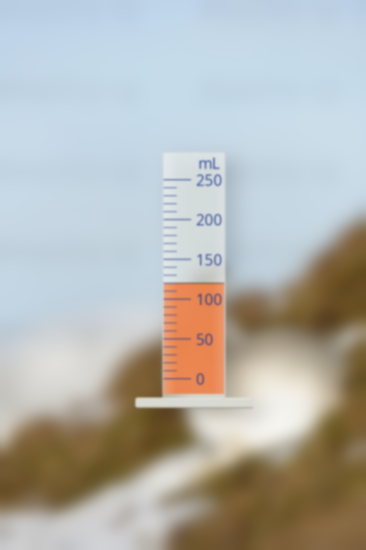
120mL
